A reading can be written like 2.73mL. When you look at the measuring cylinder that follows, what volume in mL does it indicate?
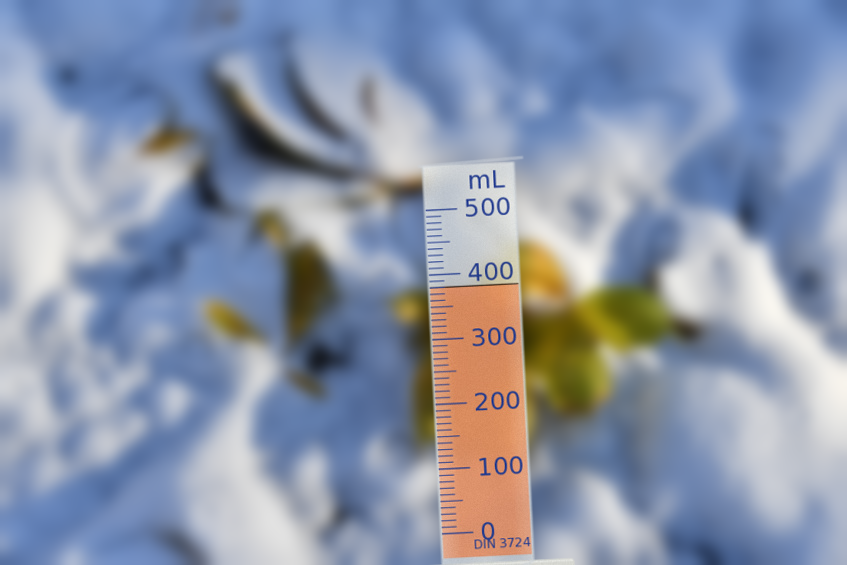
380mL
